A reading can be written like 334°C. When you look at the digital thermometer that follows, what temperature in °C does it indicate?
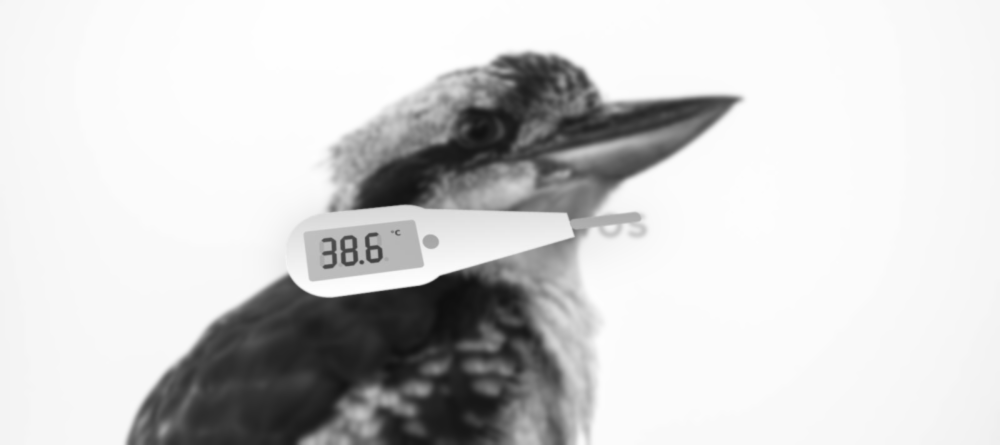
38.6°C
